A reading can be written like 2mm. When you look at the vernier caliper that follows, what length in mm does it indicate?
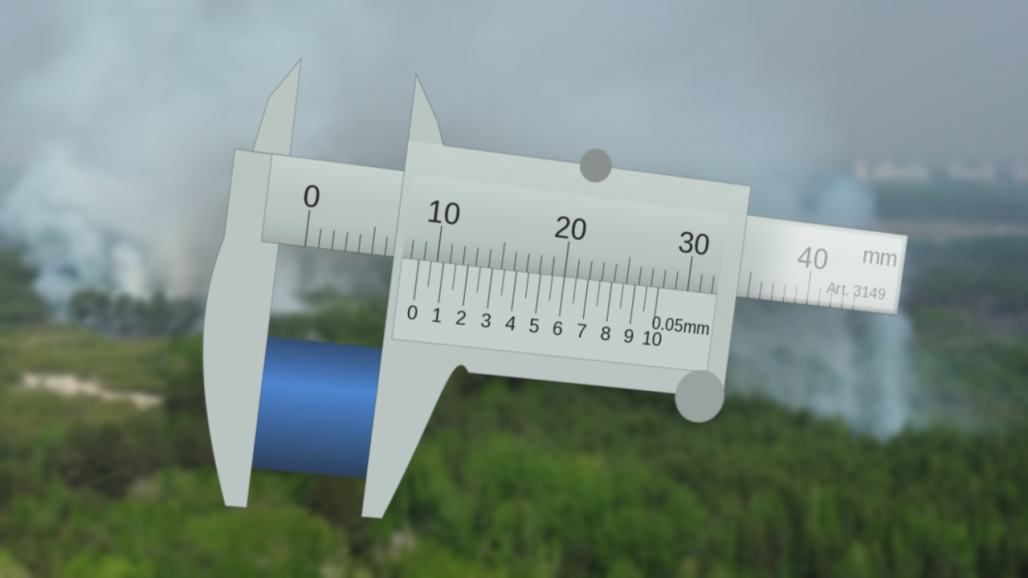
8.6mm
